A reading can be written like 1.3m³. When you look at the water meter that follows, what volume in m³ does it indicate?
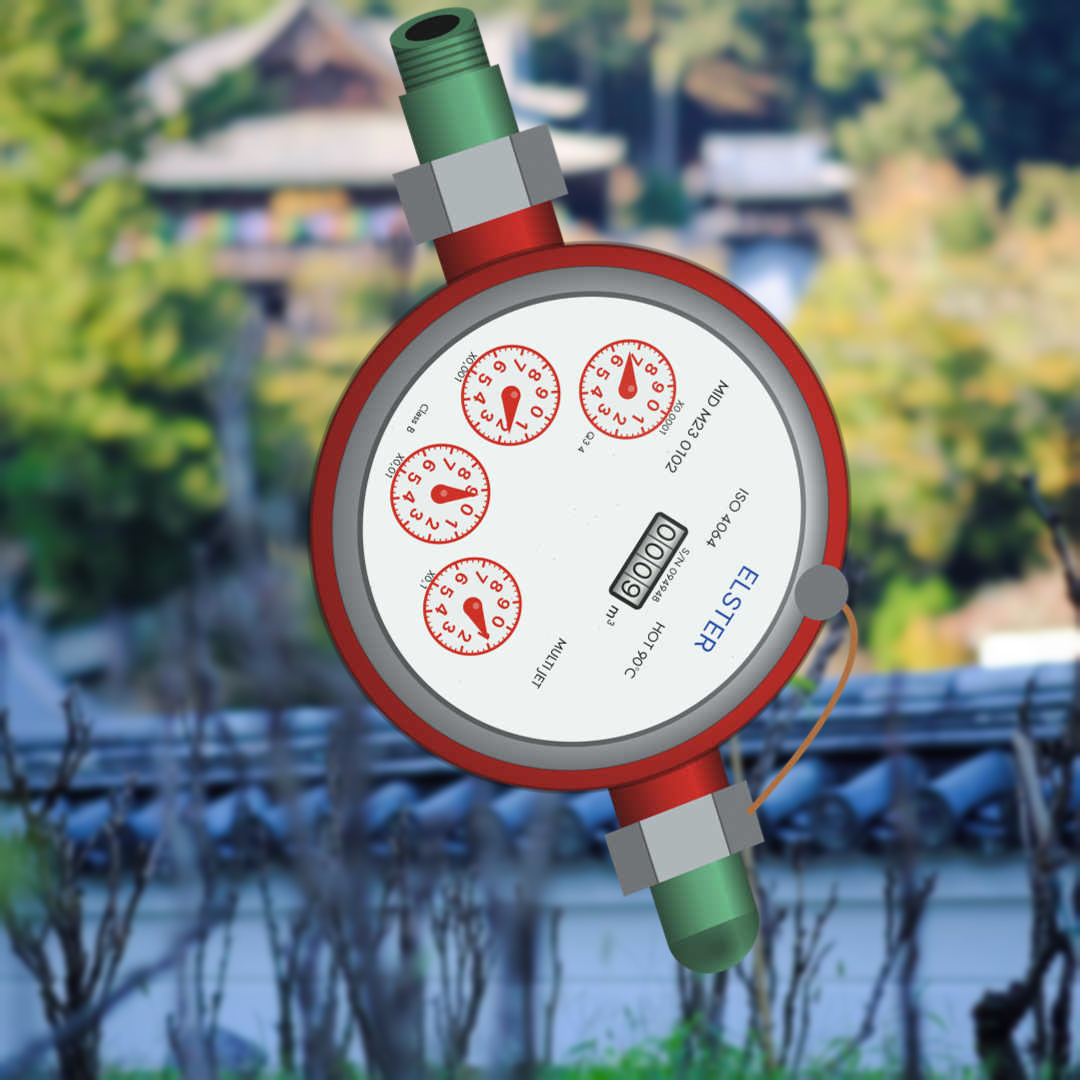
9.0916m³
